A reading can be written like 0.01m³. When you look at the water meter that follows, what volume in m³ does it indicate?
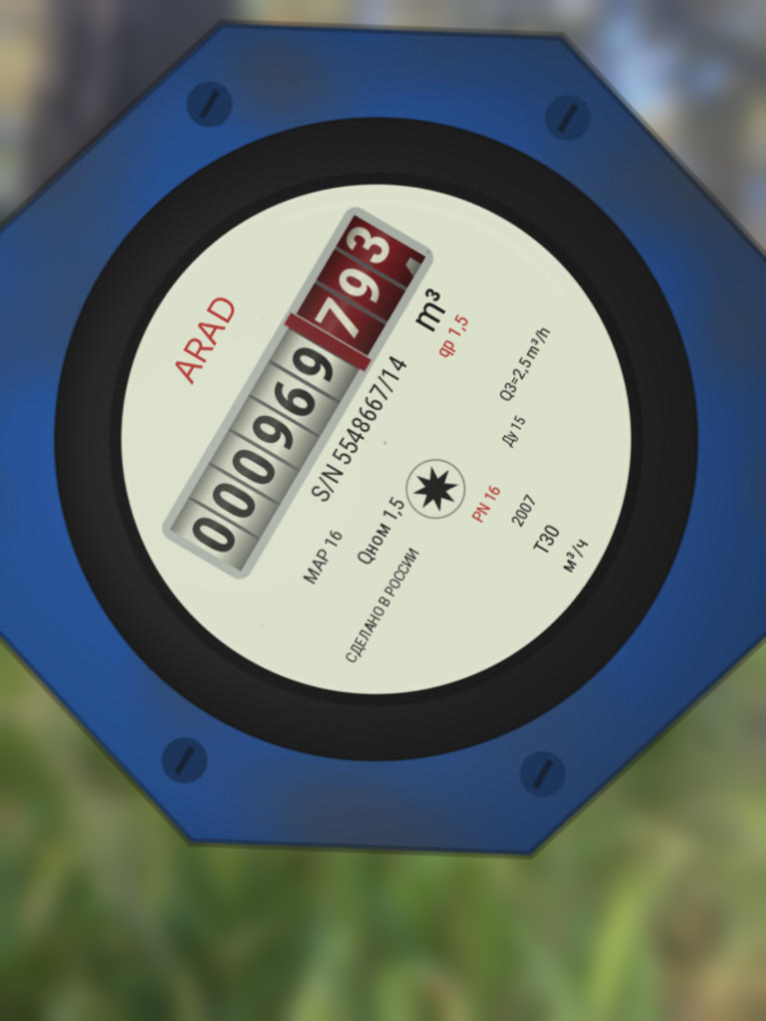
969.793m³
